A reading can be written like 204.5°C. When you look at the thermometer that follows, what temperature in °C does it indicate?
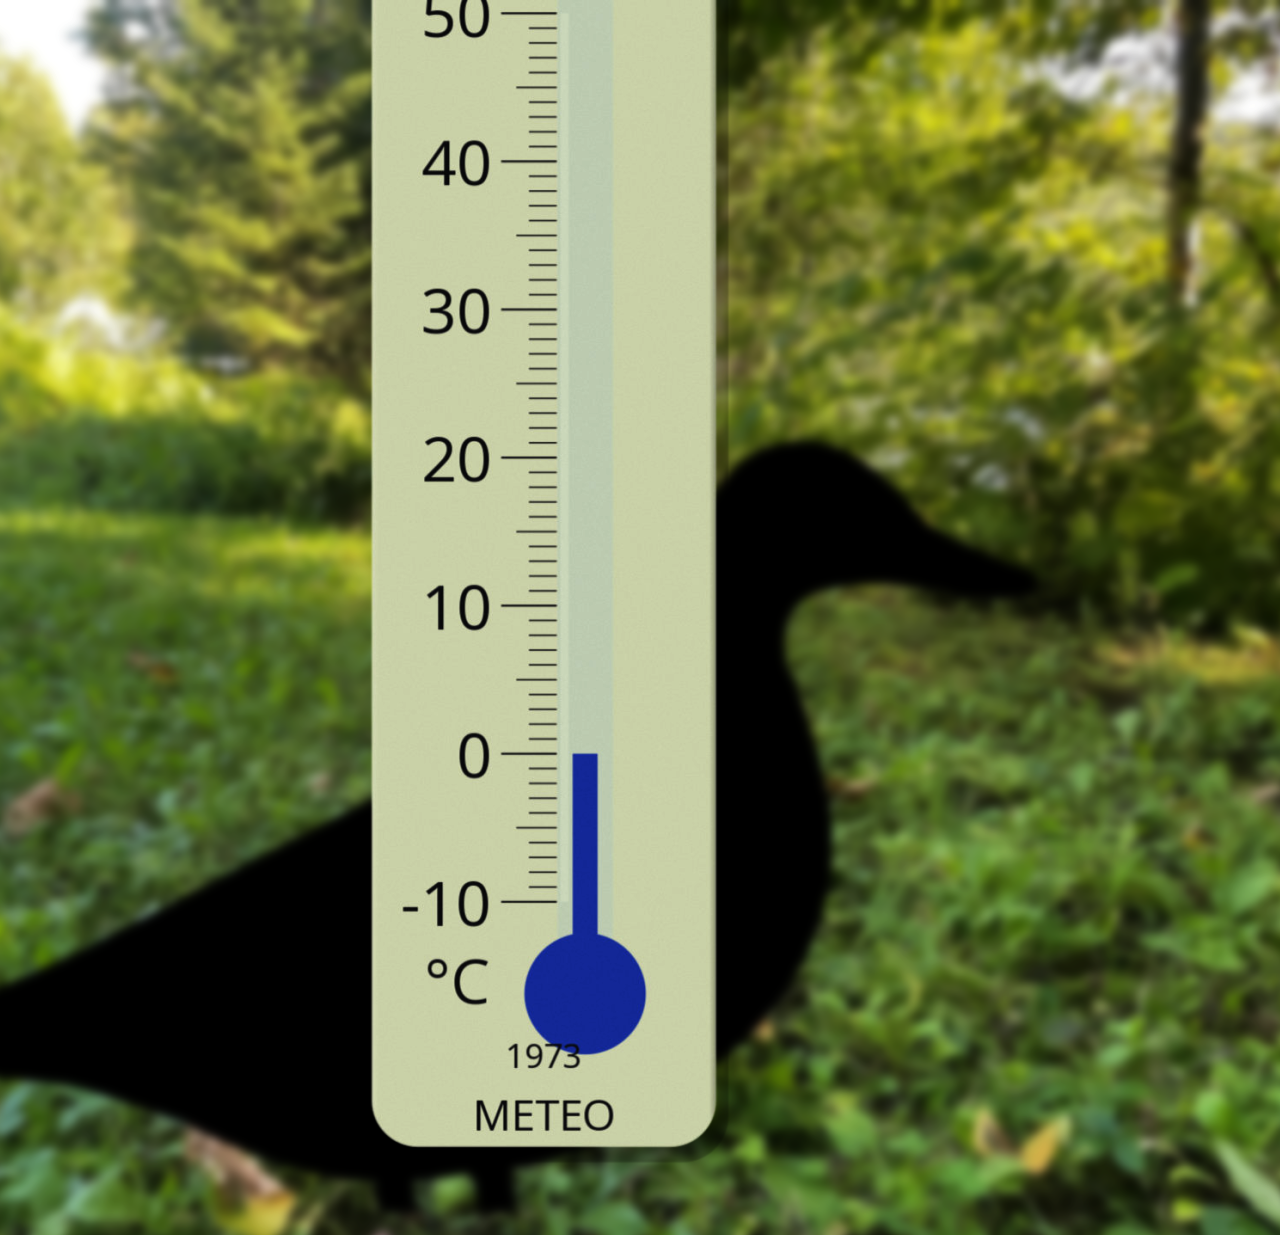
0°C
